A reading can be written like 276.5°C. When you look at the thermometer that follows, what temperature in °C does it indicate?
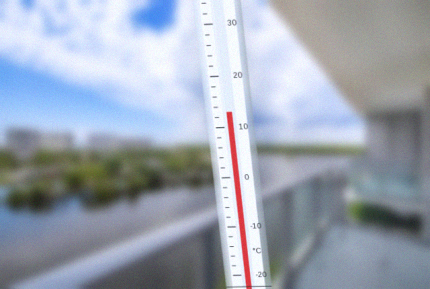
13°C
